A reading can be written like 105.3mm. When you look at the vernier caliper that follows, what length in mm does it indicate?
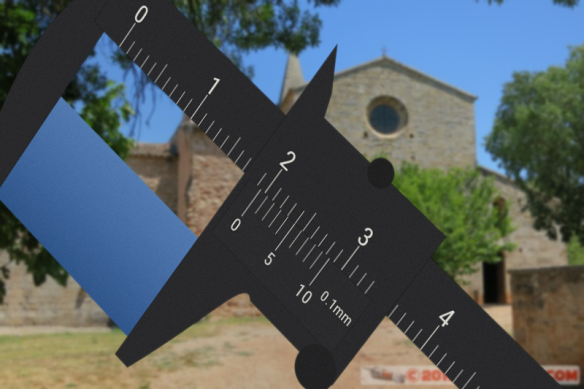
19.5mm
